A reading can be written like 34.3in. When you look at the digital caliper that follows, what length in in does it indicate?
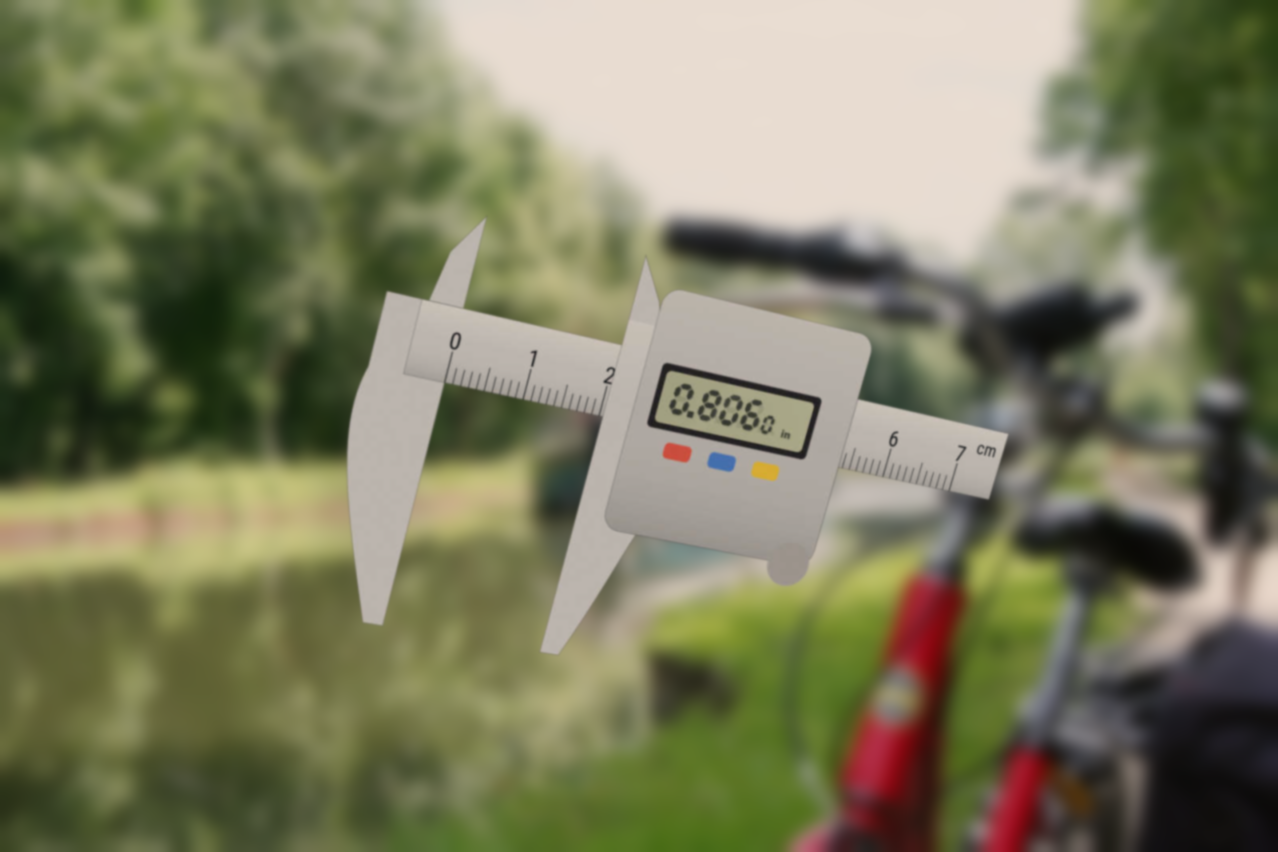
0.8060in
